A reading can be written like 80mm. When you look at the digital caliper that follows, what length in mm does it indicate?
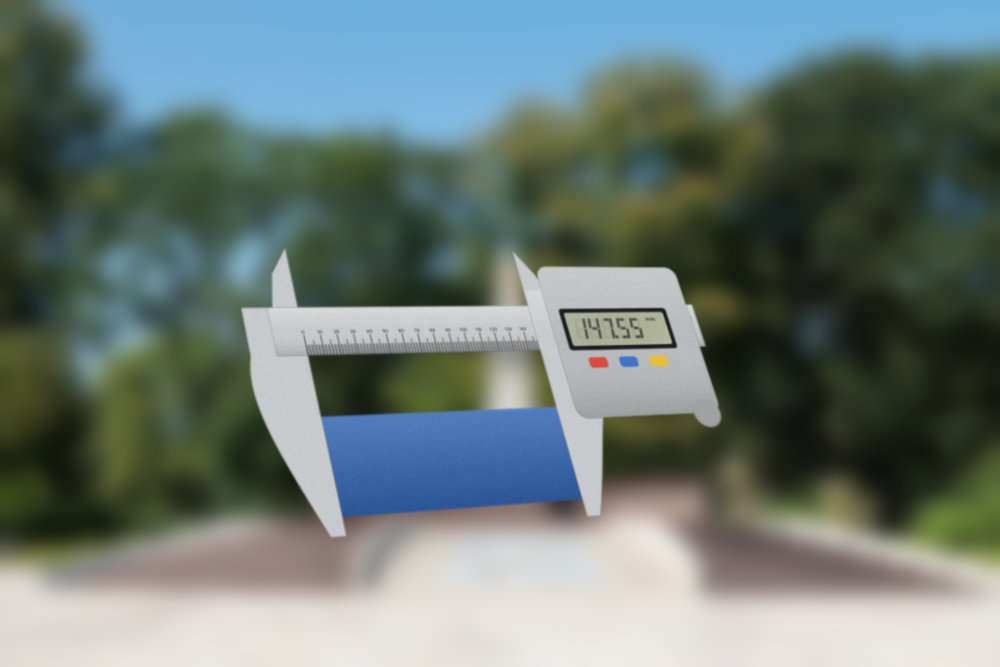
147.55mm
